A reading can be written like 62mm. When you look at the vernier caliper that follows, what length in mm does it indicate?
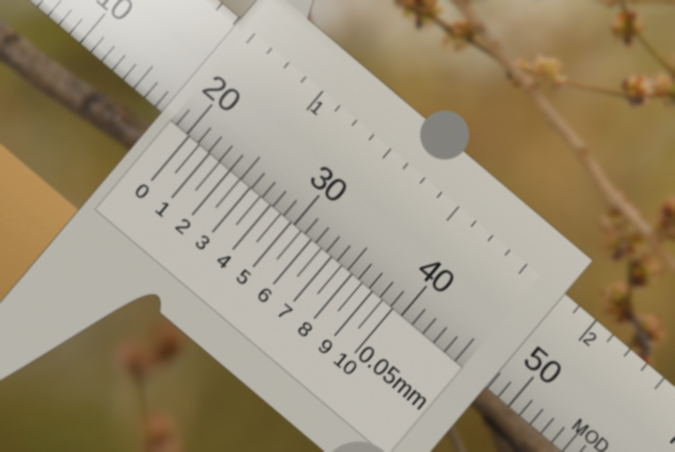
20.2mm
